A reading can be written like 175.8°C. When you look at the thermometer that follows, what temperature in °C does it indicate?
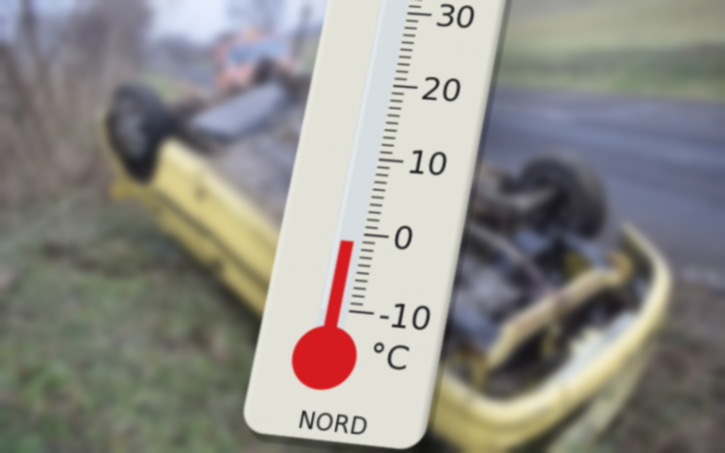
-1°C
